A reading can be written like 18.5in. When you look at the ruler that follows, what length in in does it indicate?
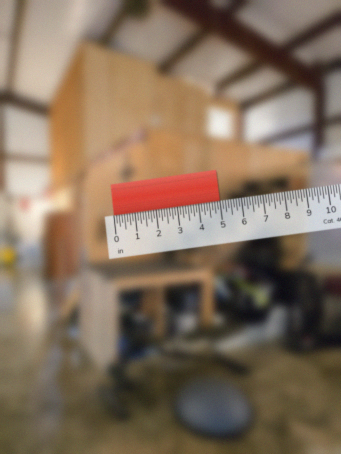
5in
